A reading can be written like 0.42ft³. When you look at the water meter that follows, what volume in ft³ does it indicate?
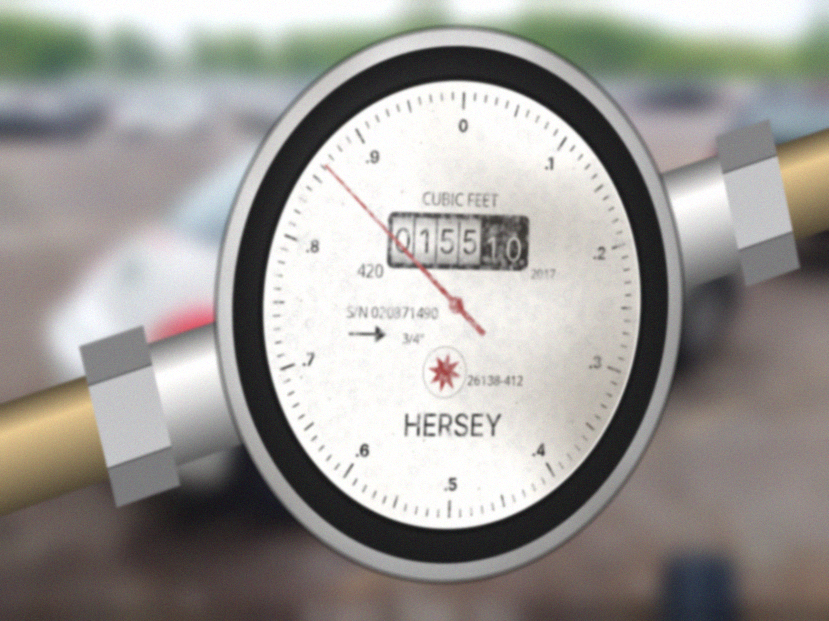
15509.86ft³
